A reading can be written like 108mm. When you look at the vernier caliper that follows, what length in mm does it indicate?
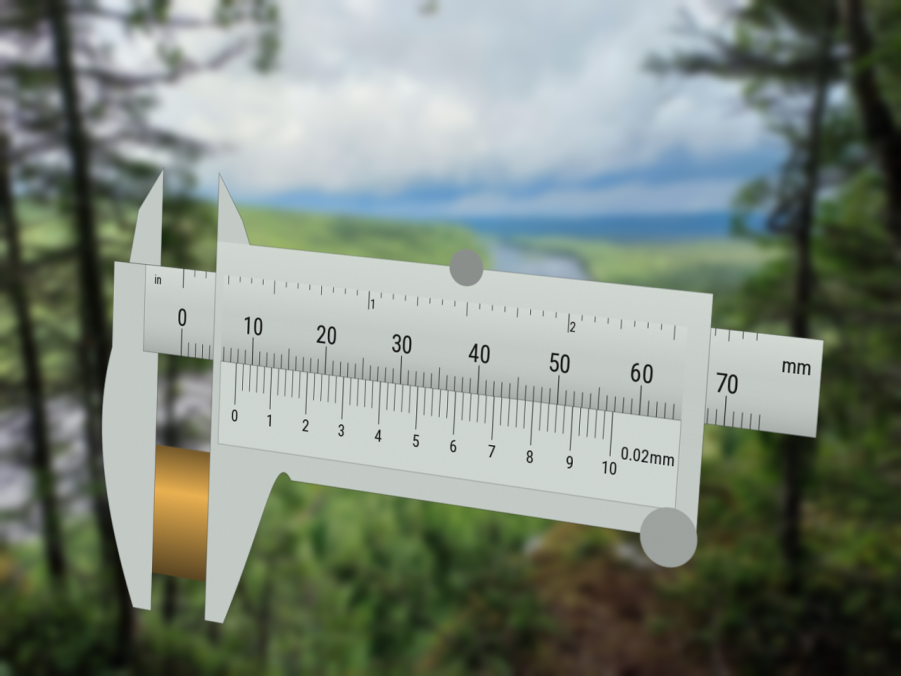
7.8mm
